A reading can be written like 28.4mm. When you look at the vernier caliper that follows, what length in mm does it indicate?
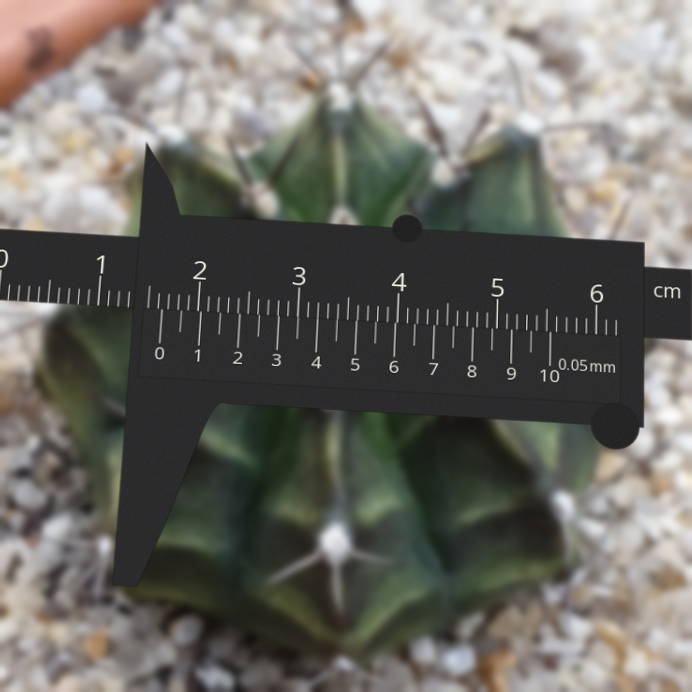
16.4mm
